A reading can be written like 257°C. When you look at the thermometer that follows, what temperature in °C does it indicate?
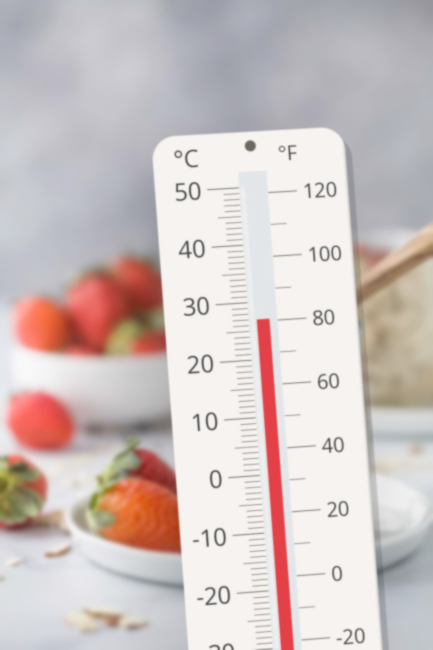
27°C
